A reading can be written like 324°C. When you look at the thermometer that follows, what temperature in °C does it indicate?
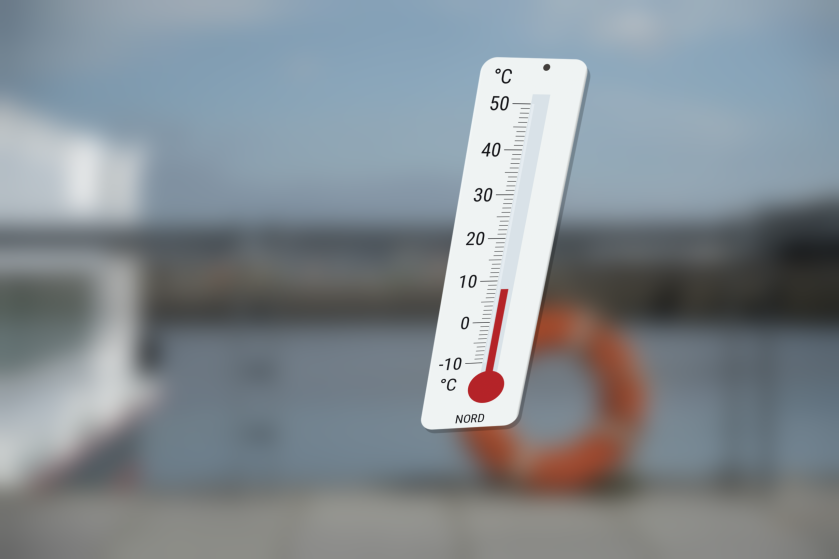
8°C
